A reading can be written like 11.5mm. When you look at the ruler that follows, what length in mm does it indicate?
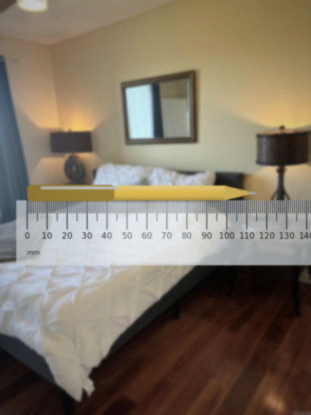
115mm
